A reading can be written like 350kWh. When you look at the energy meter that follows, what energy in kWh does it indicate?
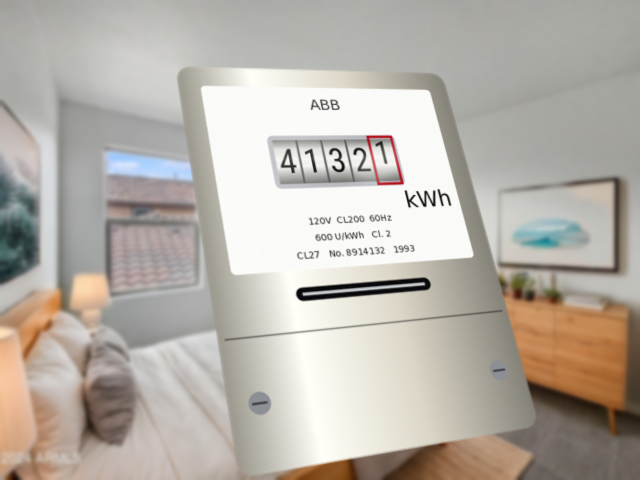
4132.1kWh
